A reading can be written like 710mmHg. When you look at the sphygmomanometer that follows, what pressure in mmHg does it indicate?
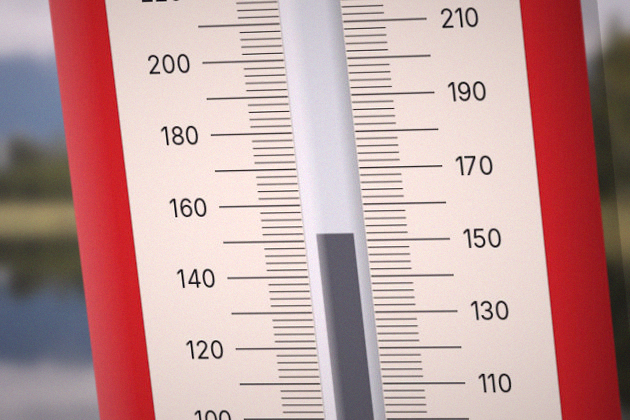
152mmHg
